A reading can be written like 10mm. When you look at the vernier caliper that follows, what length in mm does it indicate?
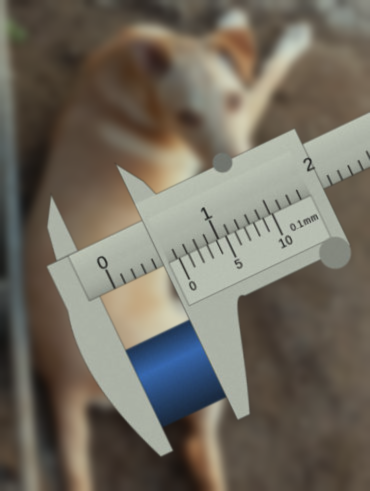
6.2mm
